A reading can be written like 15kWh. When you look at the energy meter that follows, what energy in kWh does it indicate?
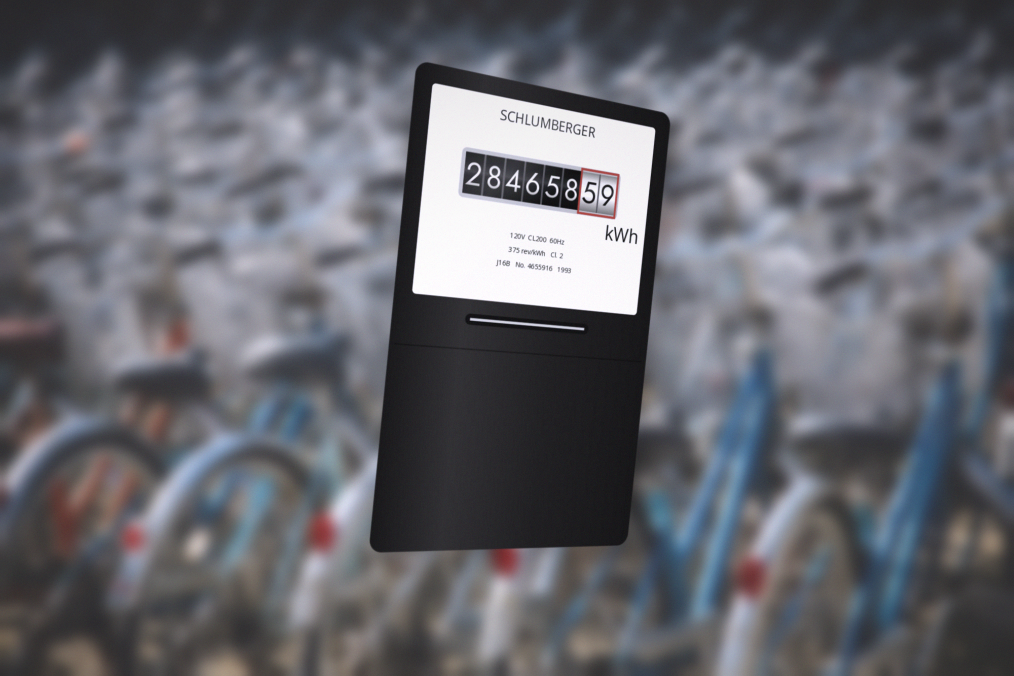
284658.59kWh
